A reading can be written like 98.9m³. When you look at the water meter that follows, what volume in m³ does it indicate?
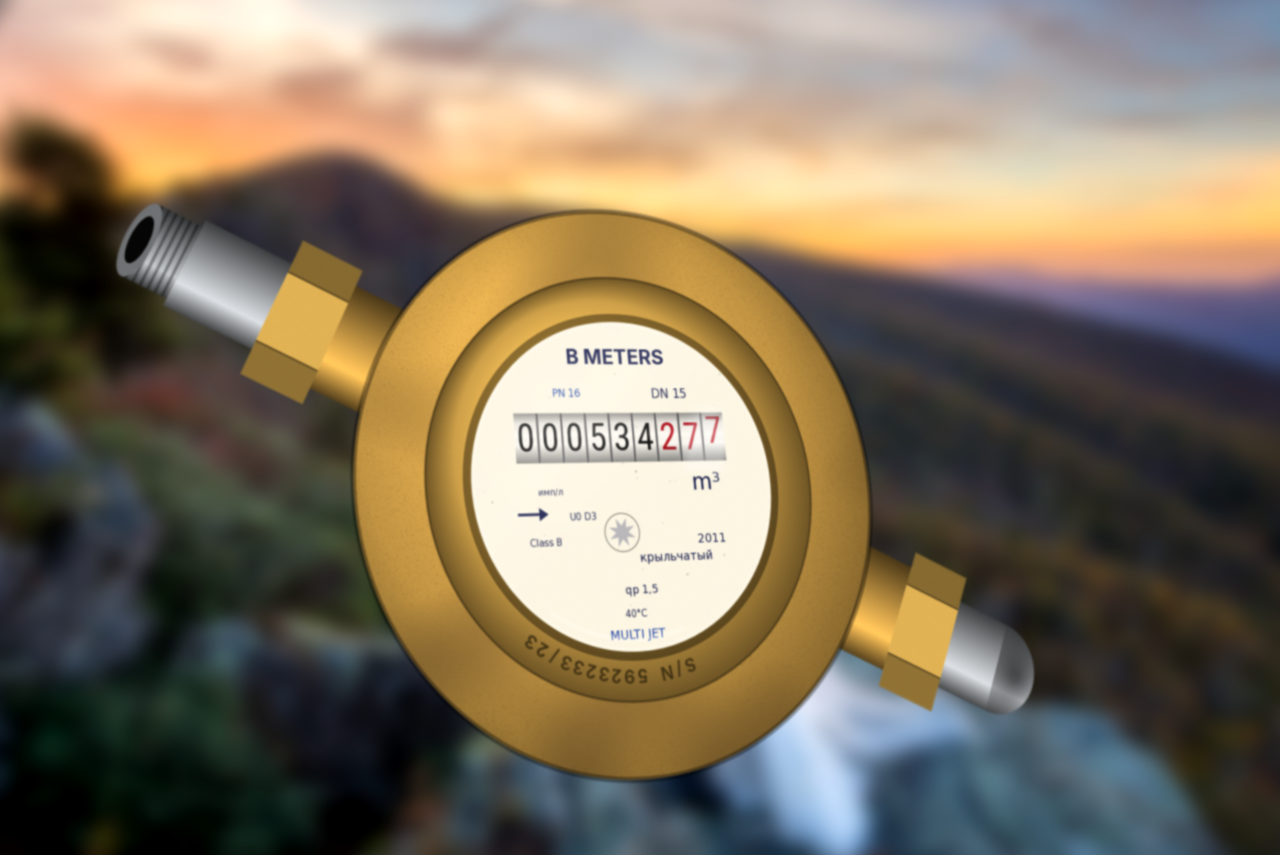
534.277m³
